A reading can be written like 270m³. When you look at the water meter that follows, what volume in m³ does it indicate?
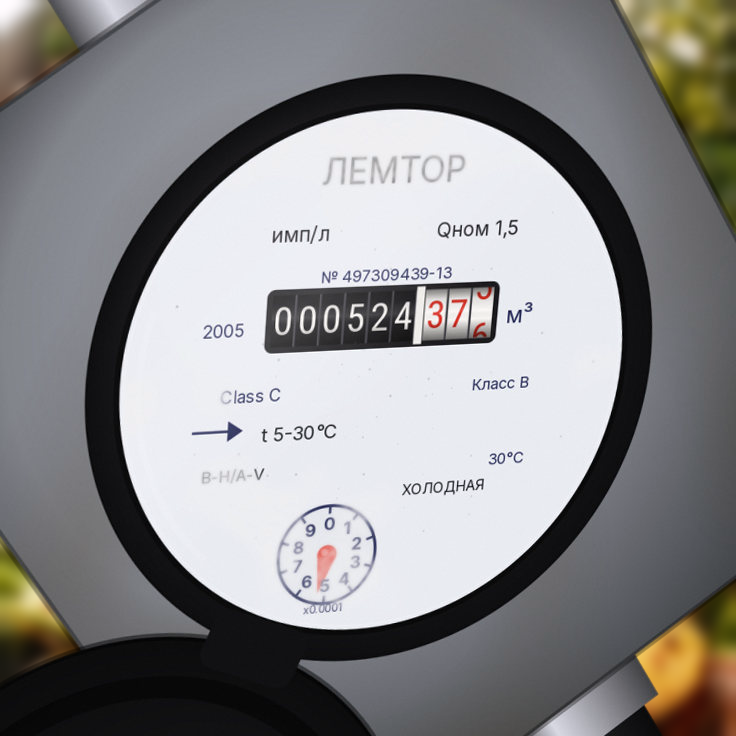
524.3755m³
